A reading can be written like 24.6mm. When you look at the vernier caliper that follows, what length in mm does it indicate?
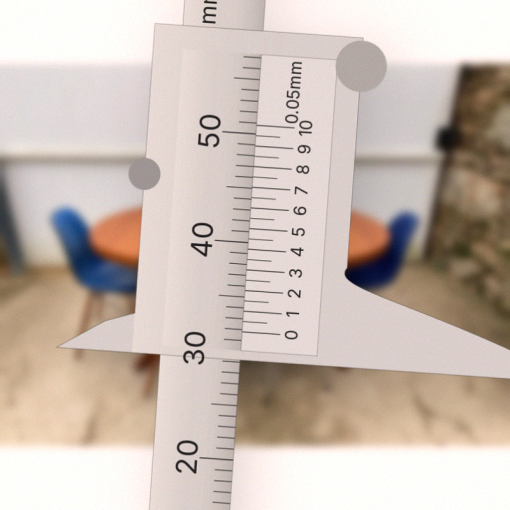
31.8mm
